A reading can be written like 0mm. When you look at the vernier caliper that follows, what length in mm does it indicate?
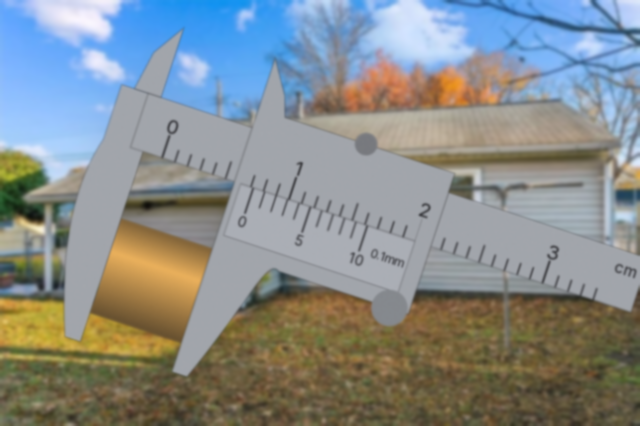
7.2mm
